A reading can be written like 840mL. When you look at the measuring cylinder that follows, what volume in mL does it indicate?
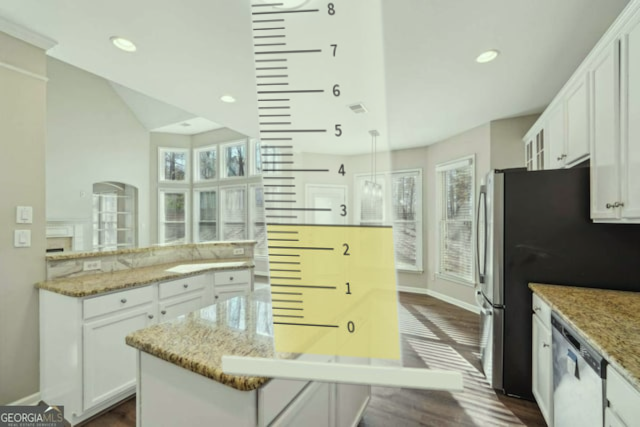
2.6mL
